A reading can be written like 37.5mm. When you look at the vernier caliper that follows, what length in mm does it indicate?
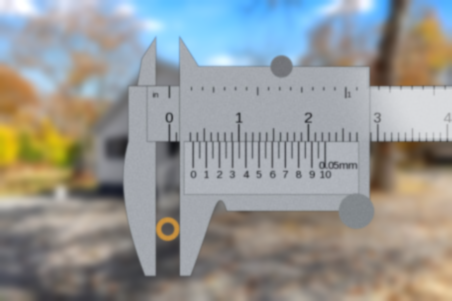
3.4mm
